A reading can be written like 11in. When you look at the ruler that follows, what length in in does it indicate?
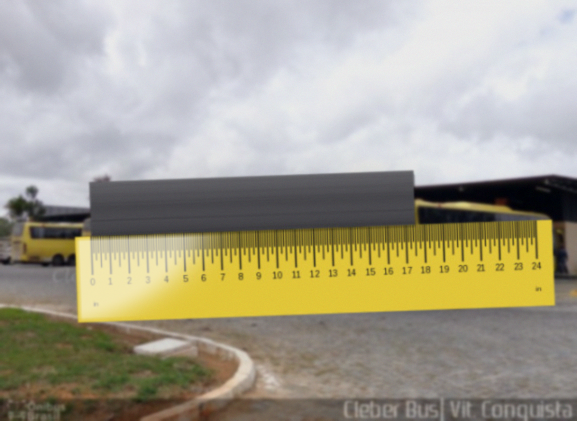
17.5in
